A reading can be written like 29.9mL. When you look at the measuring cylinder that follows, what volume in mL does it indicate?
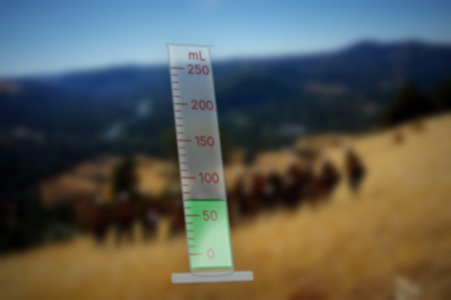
70mL
